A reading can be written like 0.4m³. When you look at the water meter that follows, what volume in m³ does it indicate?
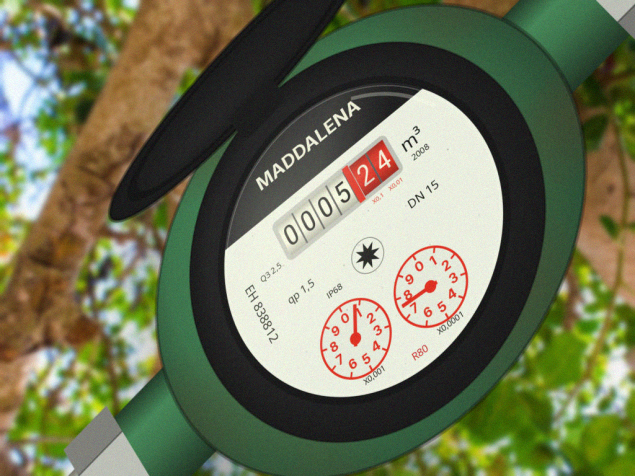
5.2407m³
